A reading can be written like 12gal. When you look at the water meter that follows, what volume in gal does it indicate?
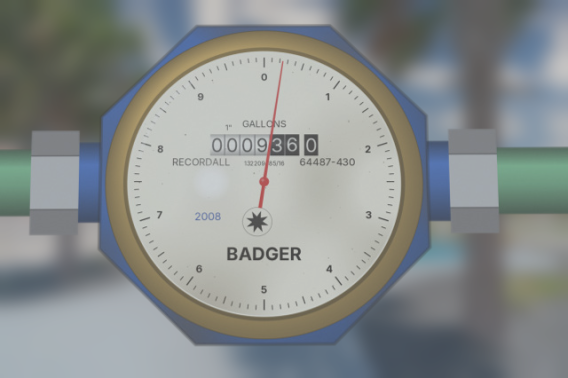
9360.2gal
